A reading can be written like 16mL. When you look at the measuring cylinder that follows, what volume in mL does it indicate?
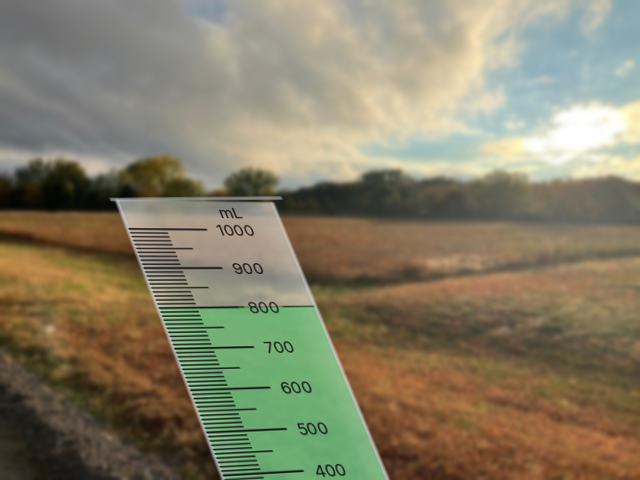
800mL
